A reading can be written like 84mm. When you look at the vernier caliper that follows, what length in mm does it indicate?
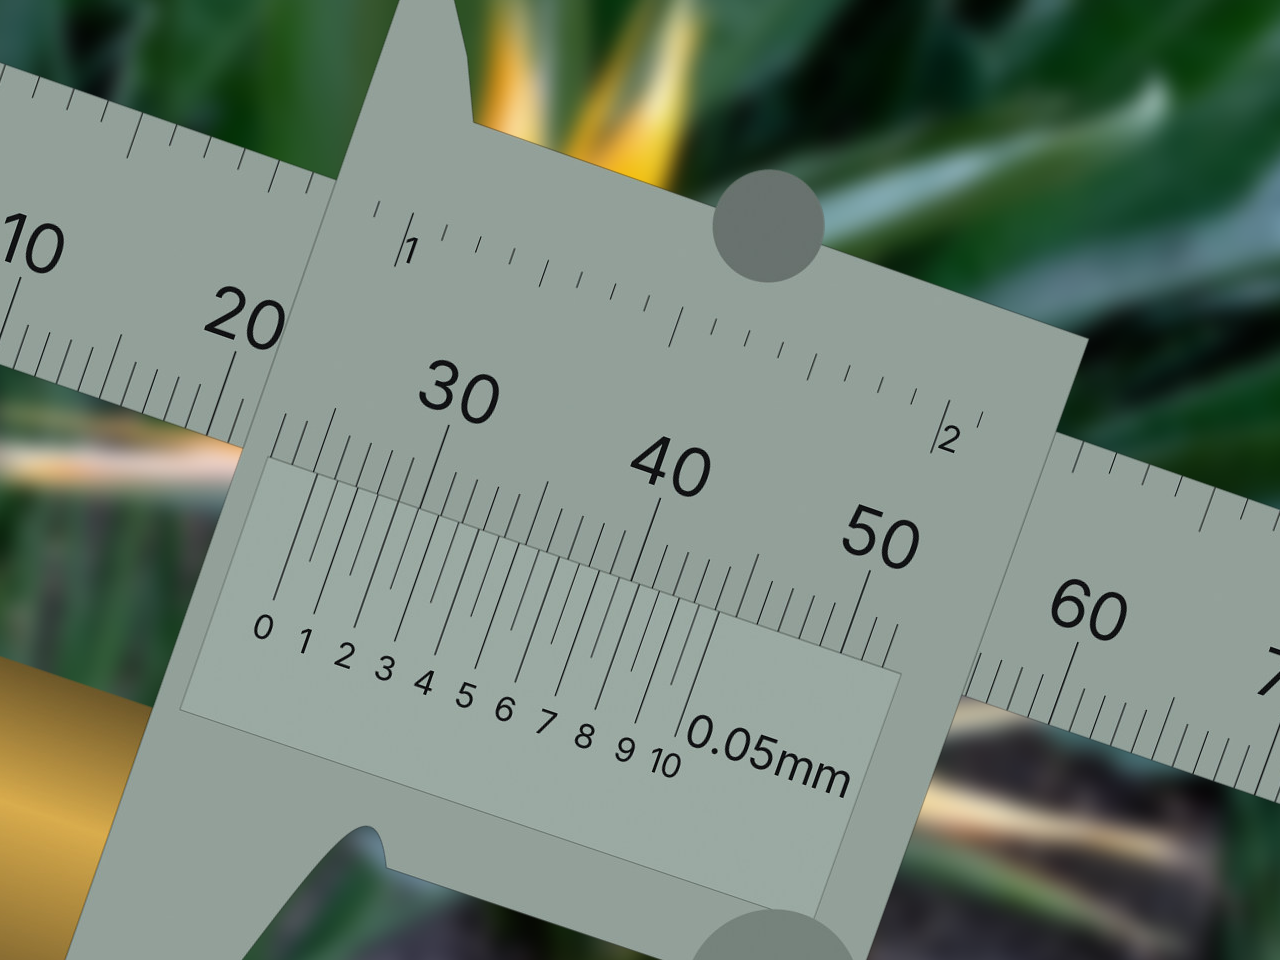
25.2mm
